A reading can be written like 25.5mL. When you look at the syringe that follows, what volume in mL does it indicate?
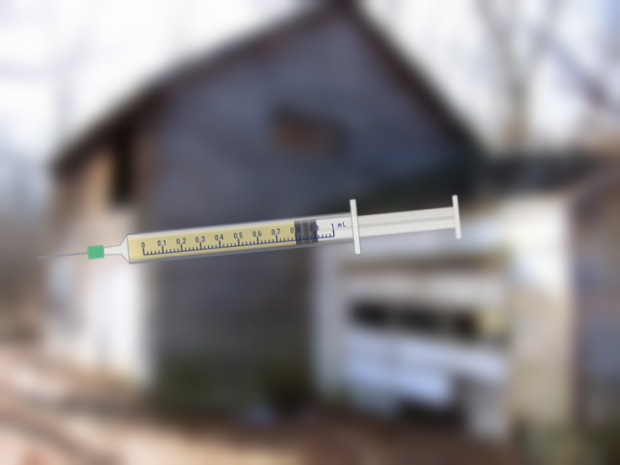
0.8mL
